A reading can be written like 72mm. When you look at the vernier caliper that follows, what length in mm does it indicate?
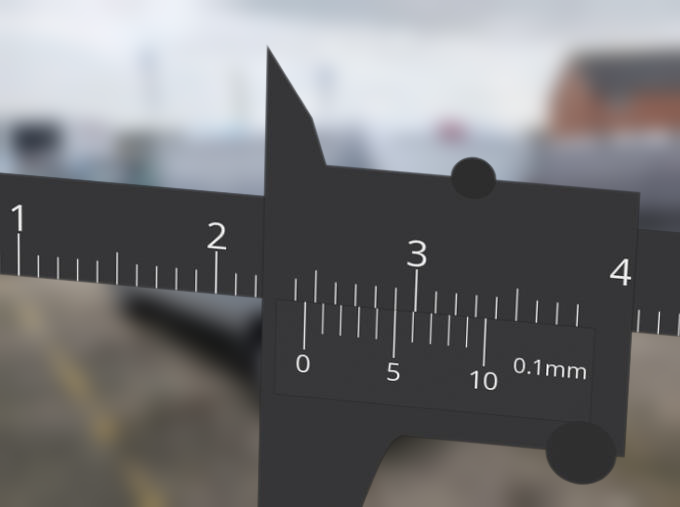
24.5mm
